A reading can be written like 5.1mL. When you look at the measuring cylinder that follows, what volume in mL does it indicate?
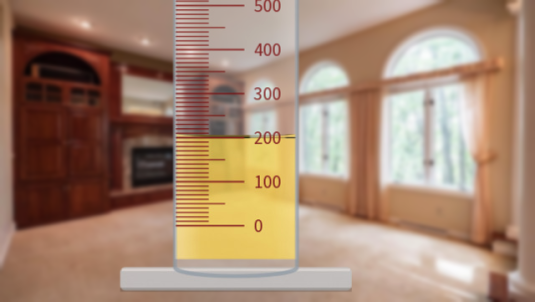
200mL
